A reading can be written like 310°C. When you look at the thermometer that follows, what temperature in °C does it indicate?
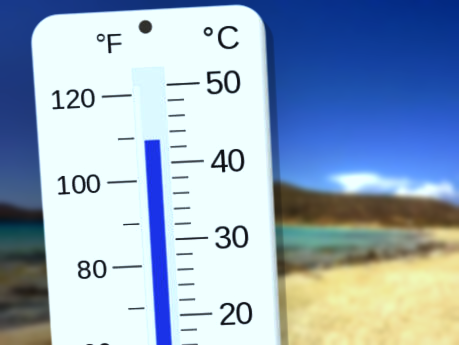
43°C
